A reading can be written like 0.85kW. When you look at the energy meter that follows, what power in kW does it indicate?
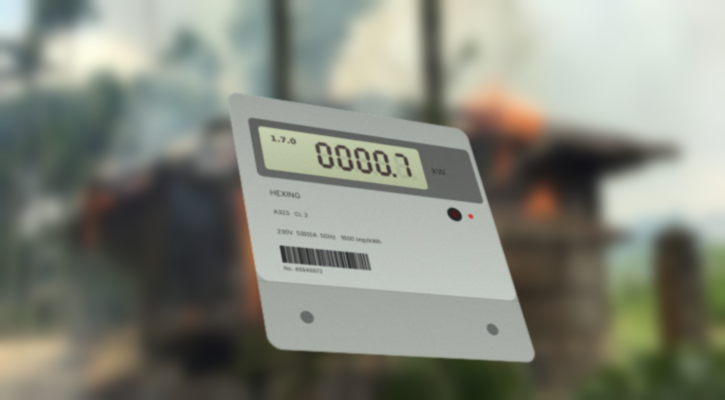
0.7kW
